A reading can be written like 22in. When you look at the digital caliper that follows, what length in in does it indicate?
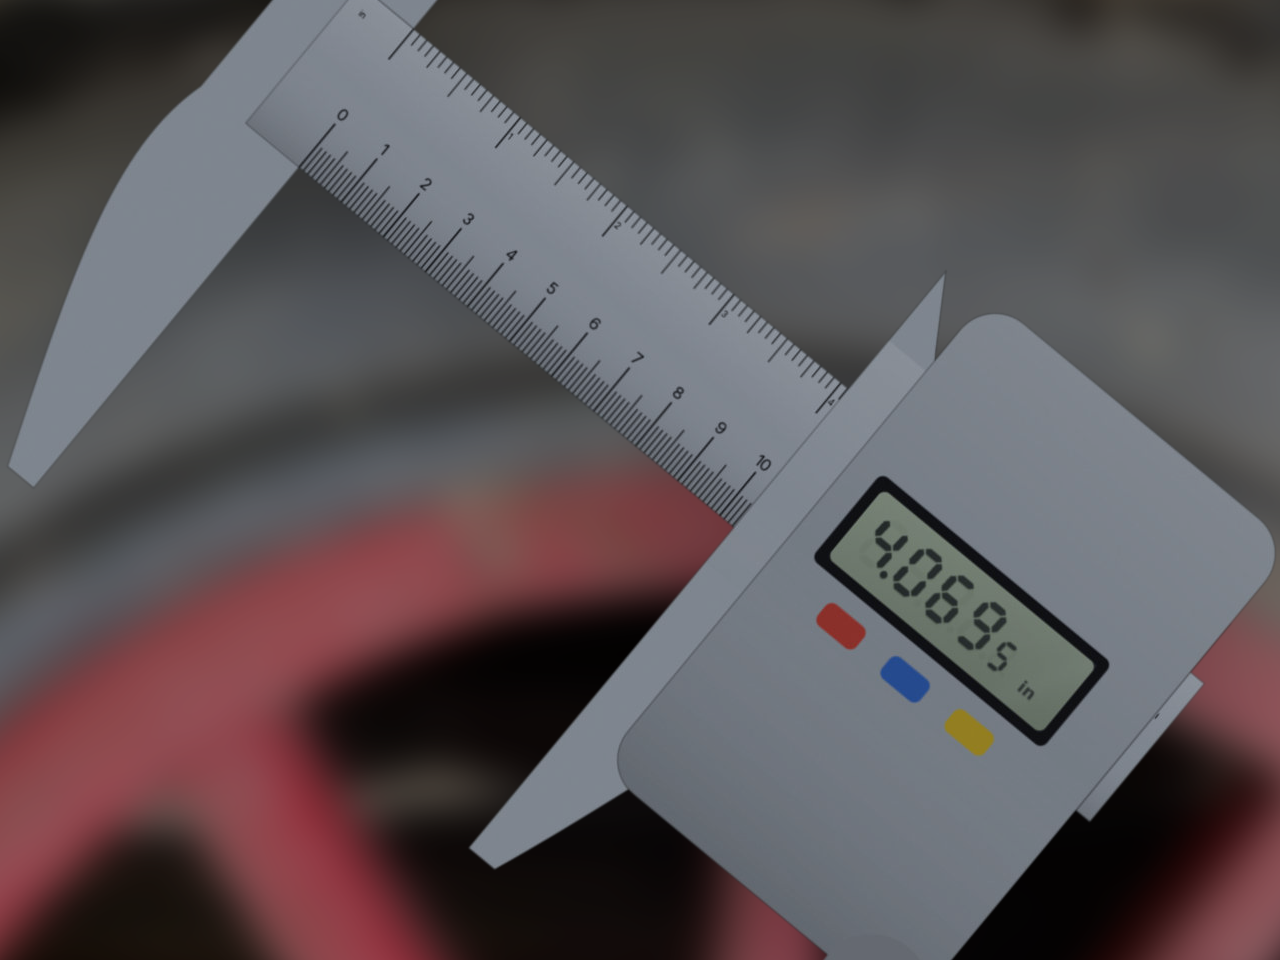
4.0695in
